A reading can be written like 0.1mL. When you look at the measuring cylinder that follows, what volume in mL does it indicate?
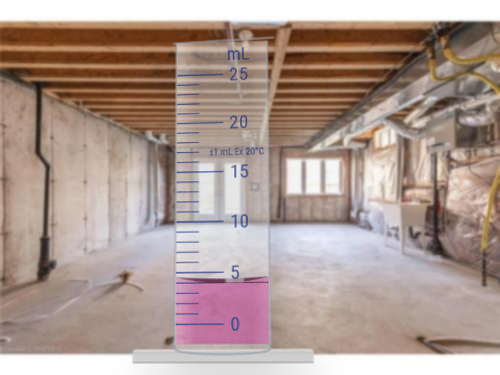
4mL
